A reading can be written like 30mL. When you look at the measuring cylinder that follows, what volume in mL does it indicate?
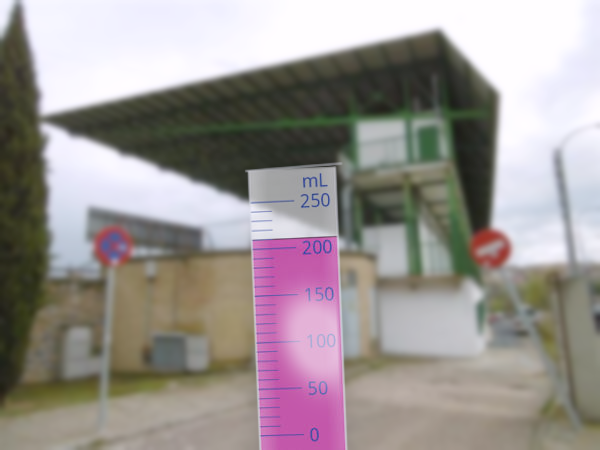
210mL
